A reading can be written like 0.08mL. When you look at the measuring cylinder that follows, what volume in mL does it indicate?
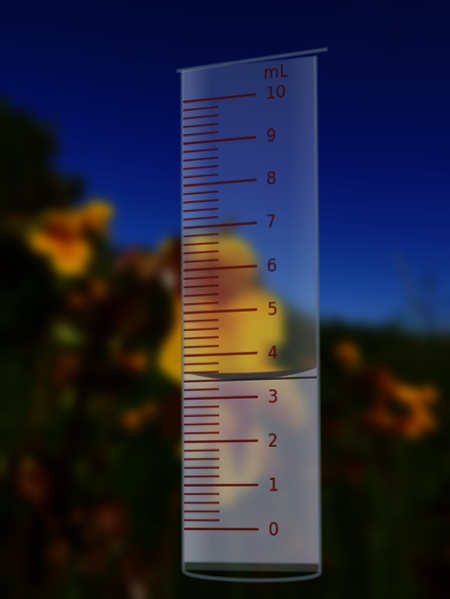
3.4mL
